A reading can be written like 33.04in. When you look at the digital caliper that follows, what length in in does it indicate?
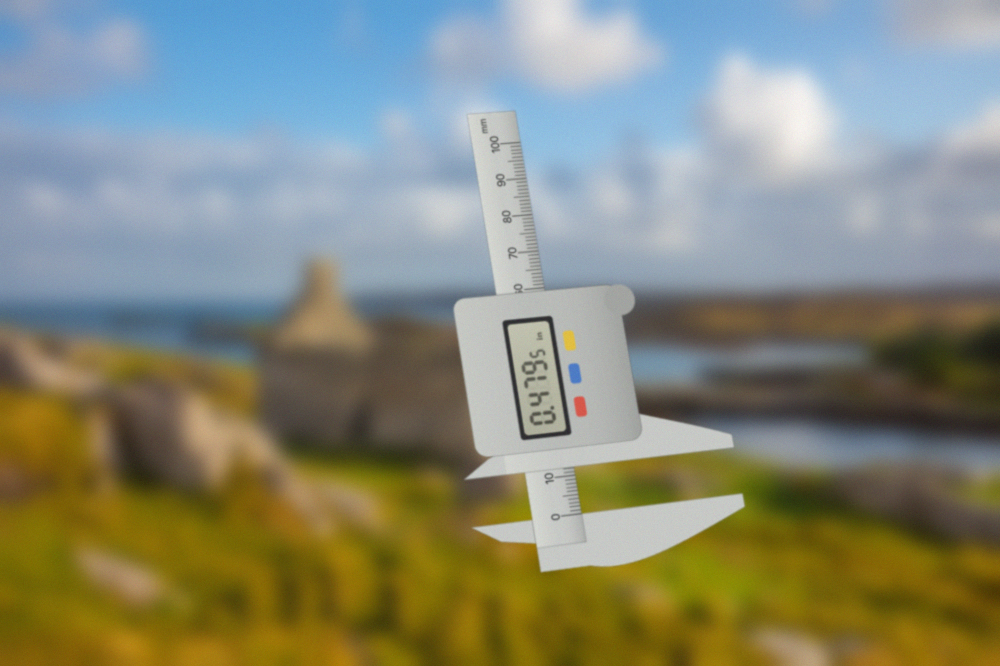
0.4795in
